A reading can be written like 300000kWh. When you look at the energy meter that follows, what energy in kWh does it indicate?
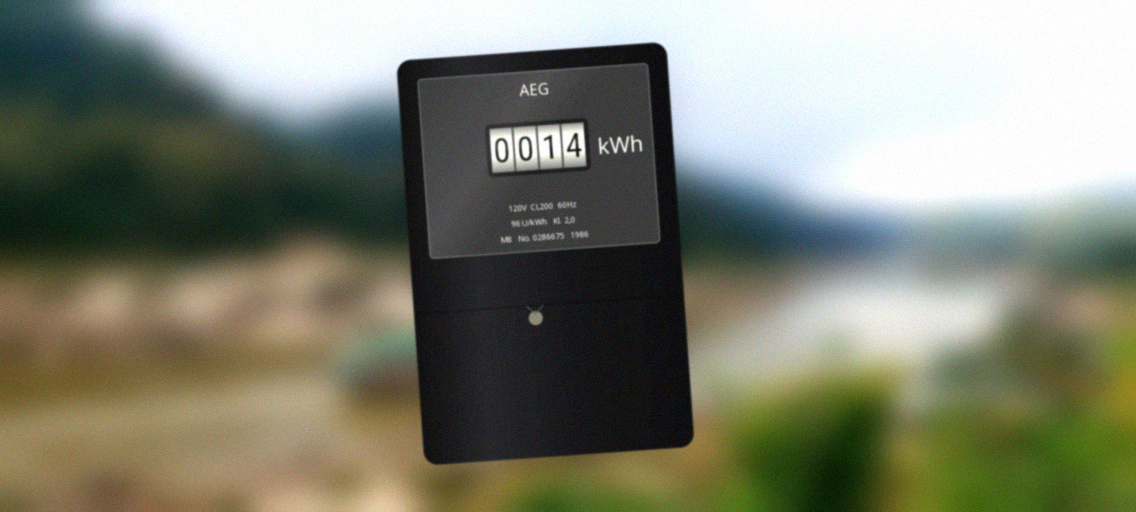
14kWh
